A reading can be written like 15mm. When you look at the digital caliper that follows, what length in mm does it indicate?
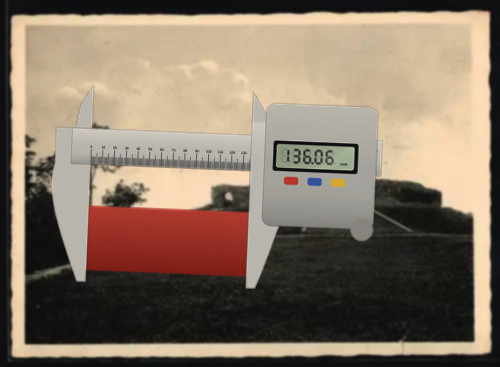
136.06mm
